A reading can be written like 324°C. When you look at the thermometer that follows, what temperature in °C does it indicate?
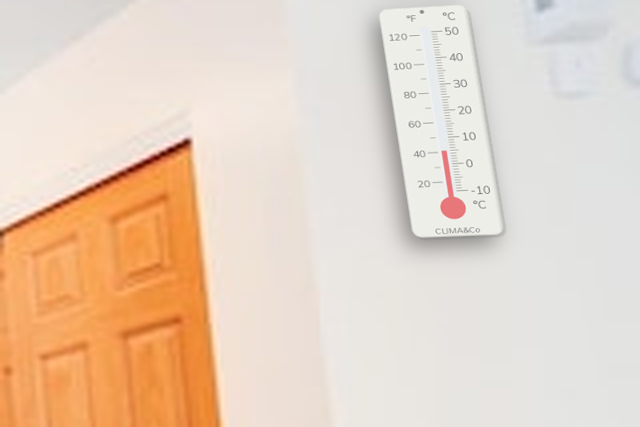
5°C
